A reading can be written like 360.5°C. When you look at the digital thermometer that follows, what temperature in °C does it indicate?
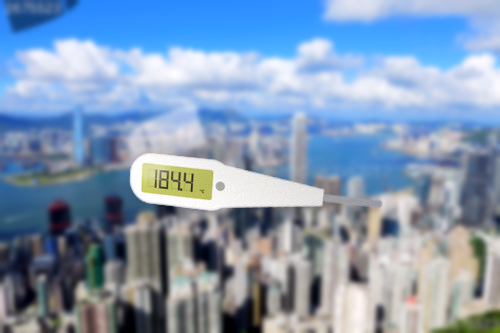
184.4°C
